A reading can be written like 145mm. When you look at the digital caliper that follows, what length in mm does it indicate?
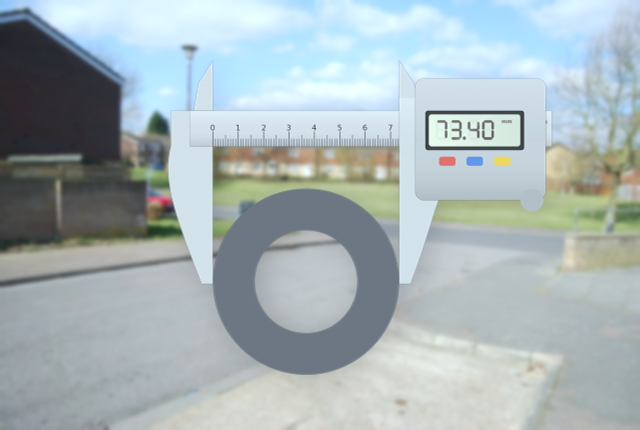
73.40mm
